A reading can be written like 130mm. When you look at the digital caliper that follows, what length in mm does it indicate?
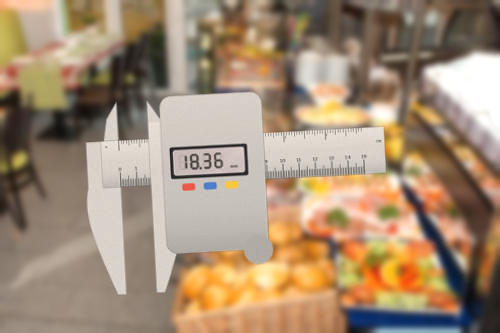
18.36mm
